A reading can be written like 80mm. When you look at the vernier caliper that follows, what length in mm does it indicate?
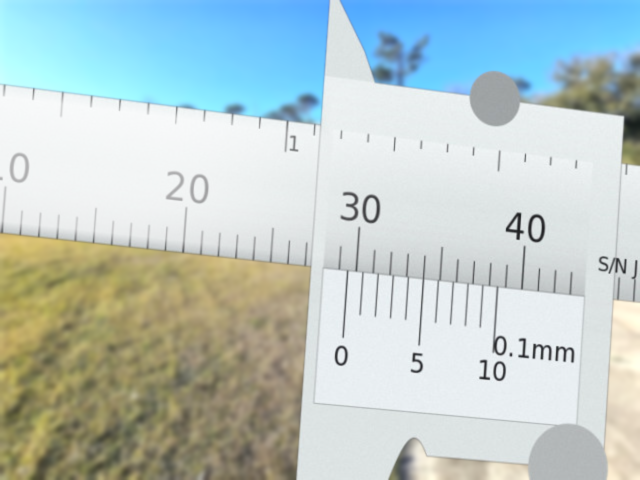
29.5mm
